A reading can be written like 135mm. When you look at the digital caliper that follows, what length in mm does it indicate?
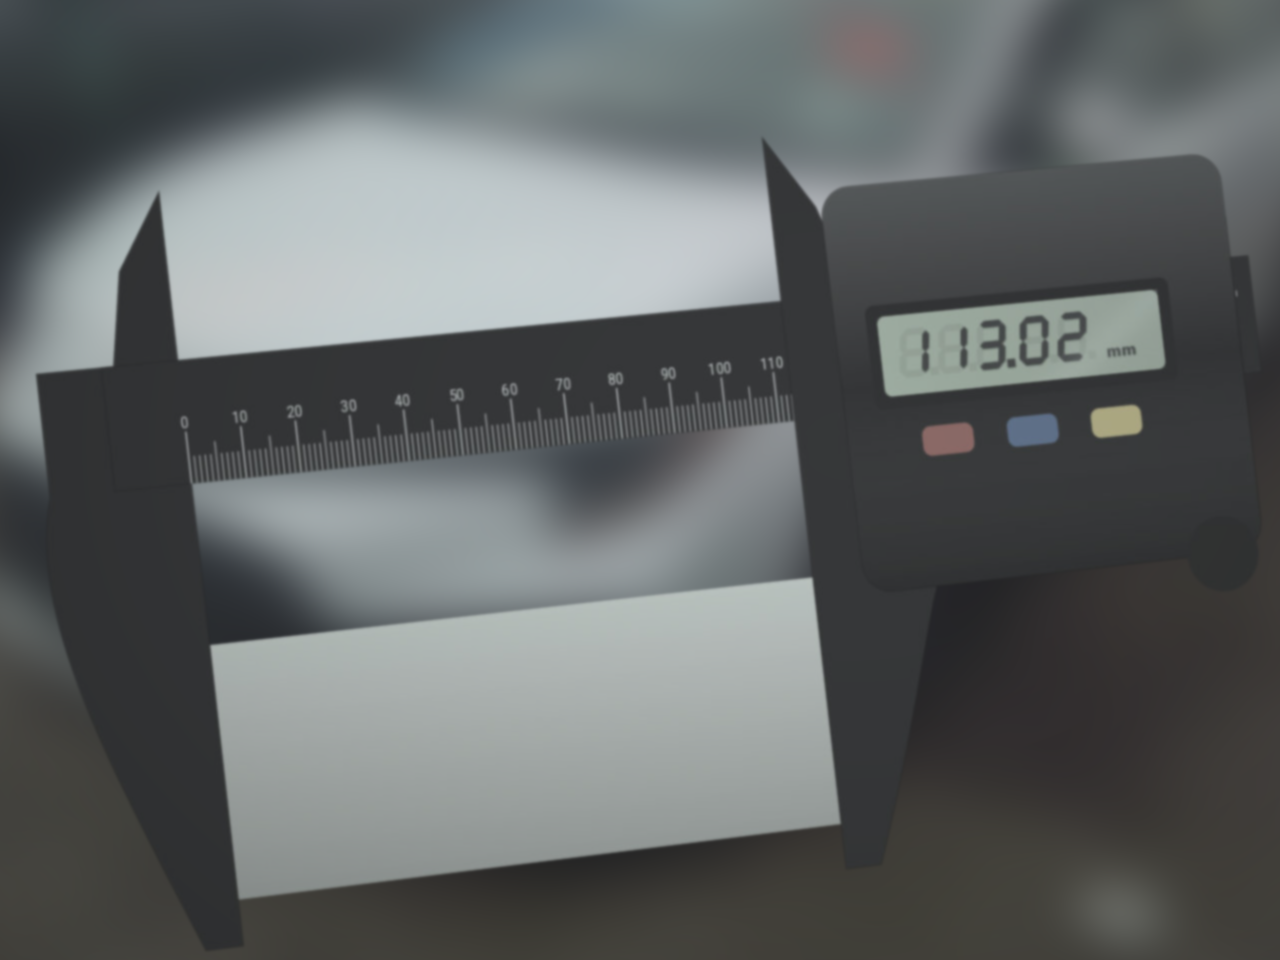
113.02mm
